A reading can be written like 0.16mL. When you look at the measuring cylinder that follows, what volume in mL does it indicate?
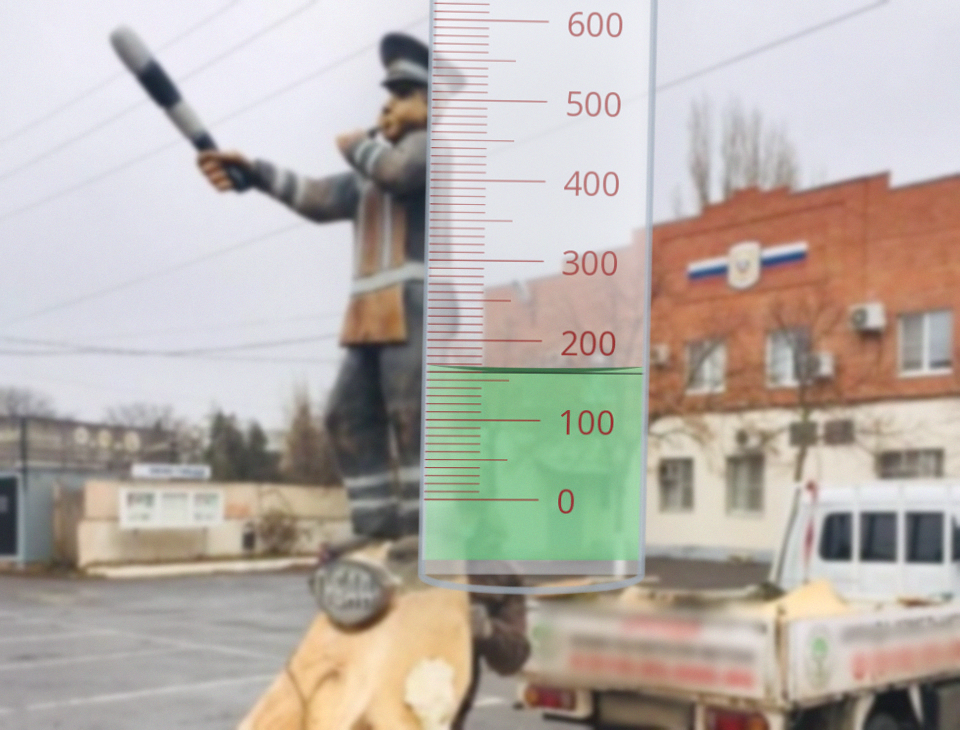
160mL
